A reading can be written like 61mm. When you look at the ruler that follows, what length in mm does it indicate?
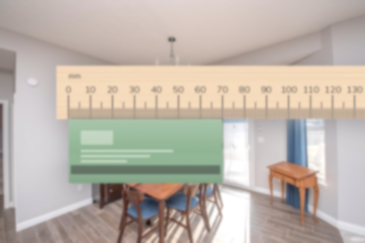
70mm
